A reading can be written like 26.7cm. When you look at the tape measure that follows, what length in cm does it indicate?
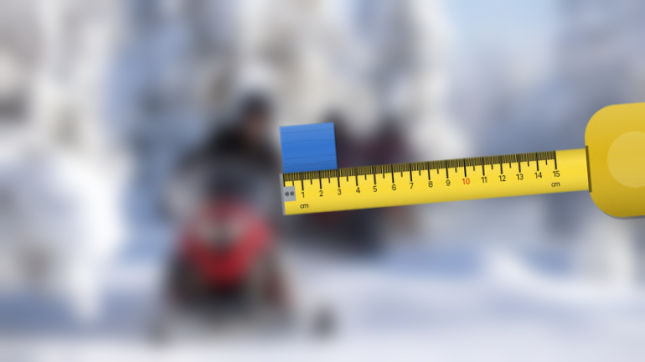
3cm
